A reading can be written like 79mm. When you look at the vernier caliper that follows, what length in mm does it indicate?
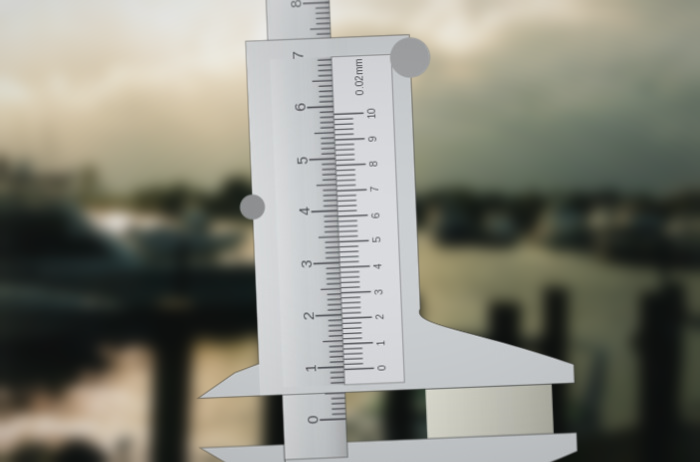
9.5mm
